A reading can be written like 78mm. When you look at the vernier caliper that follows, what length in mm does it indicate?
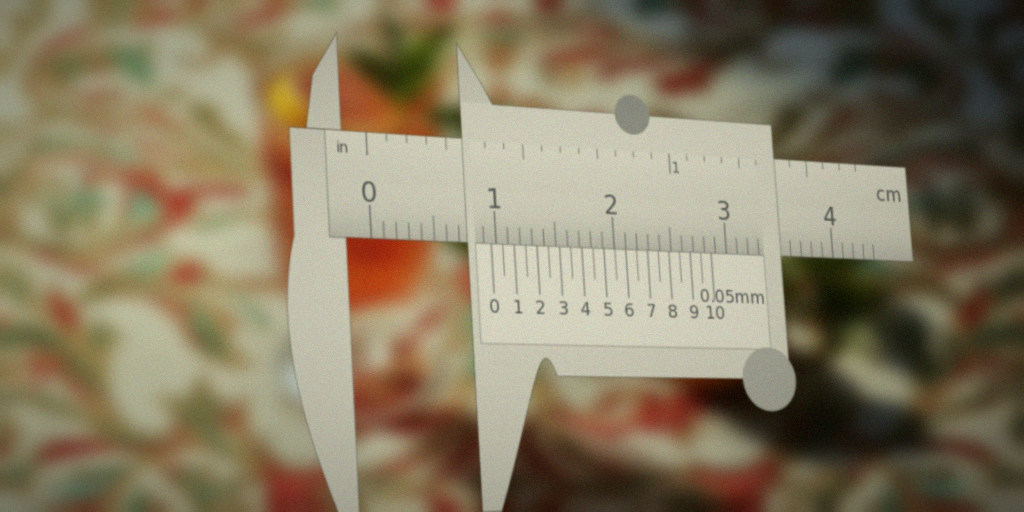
9.6mm
